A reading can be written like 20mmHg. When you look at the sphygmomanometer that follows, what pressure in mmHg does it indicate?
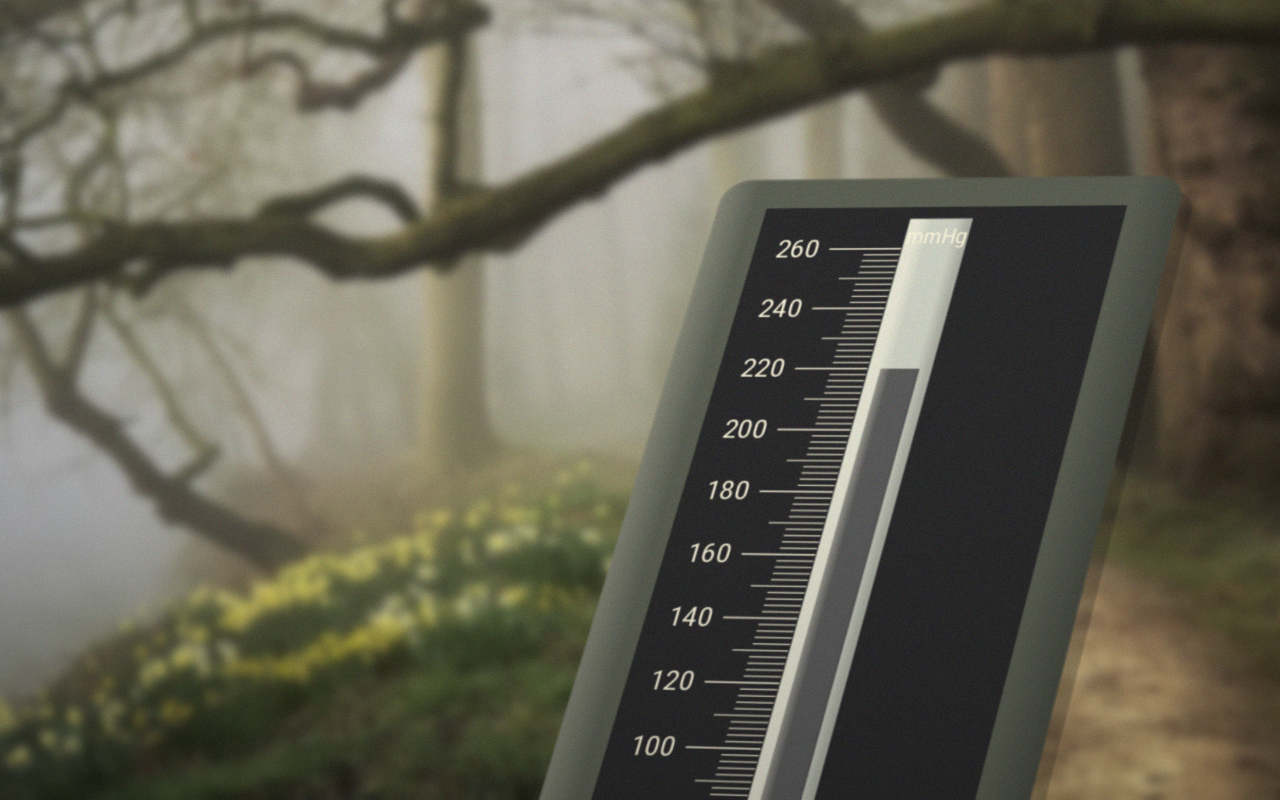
220mmHg
